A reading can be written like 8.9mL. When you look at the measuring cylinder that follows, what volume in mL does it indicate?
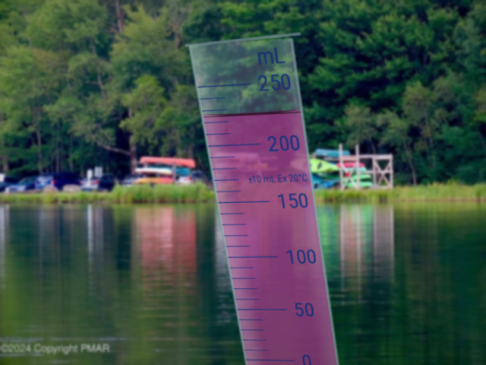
225mL
